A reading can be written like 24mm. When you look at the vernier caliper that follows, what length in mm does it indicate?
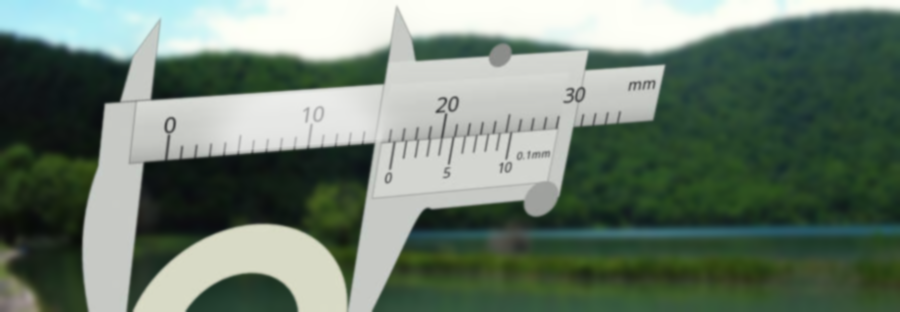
16.4mm
